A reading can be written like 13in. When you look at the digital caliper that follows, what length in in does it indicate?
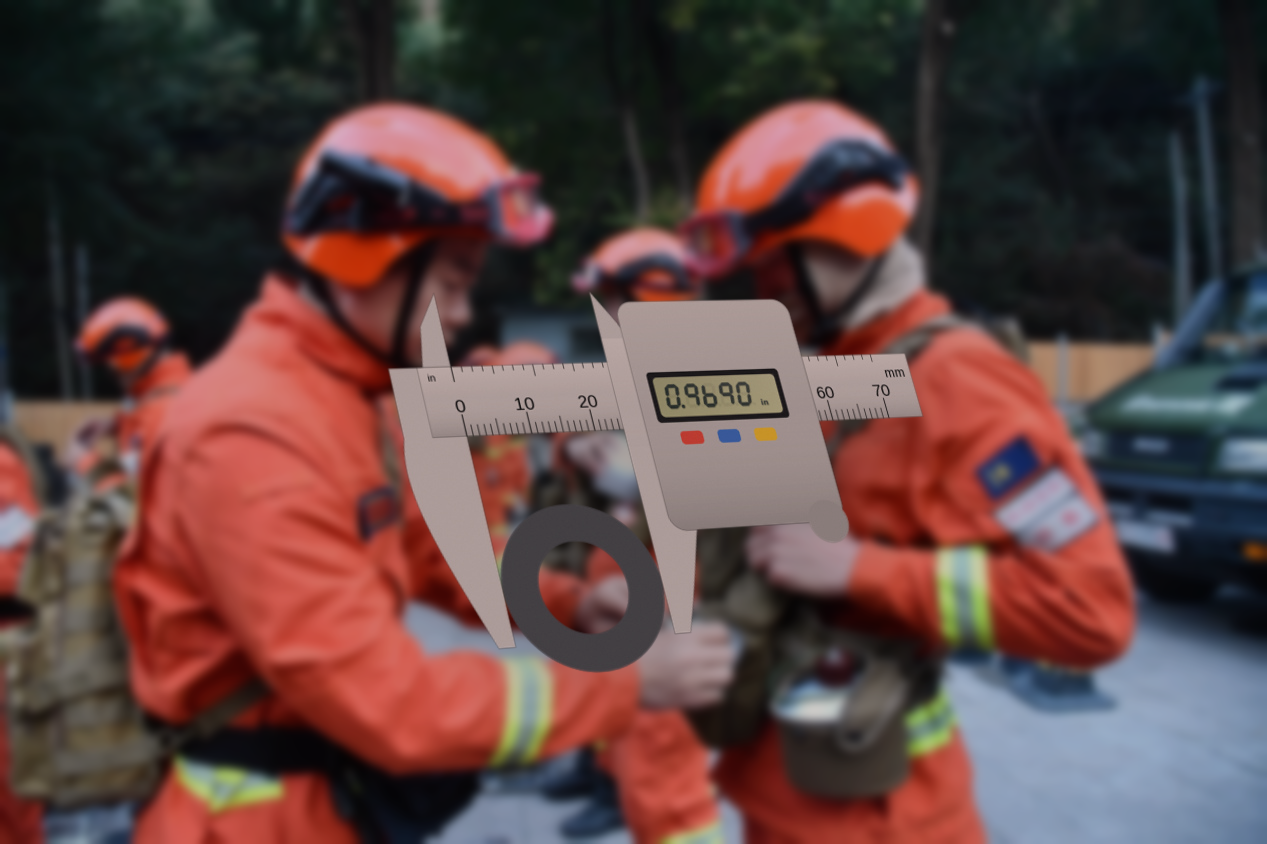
0.9690in
